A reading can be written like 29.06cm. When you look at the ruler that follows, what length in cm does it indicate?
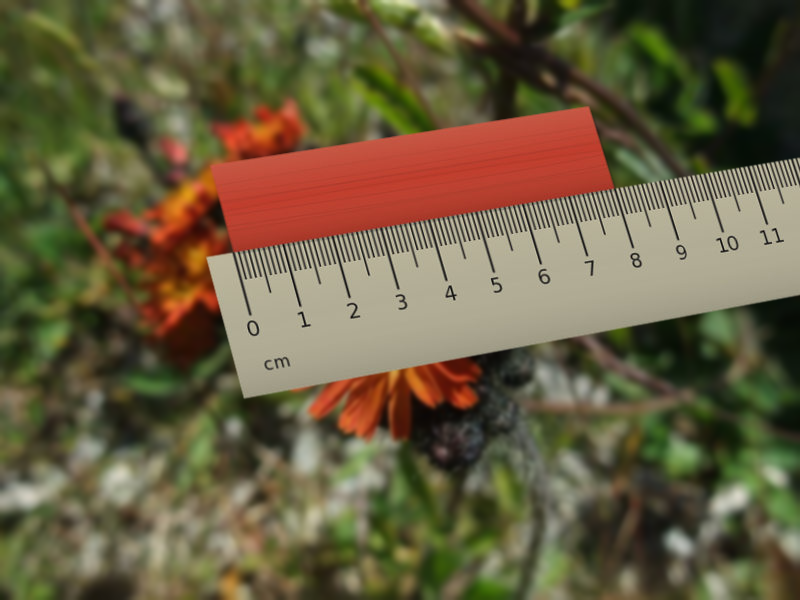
8cm
